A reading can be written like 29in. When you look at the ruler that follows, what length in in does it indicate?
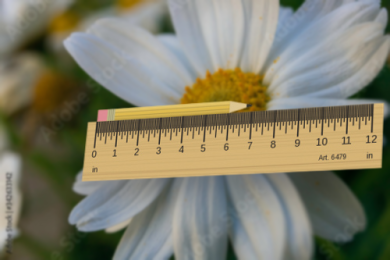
7in
